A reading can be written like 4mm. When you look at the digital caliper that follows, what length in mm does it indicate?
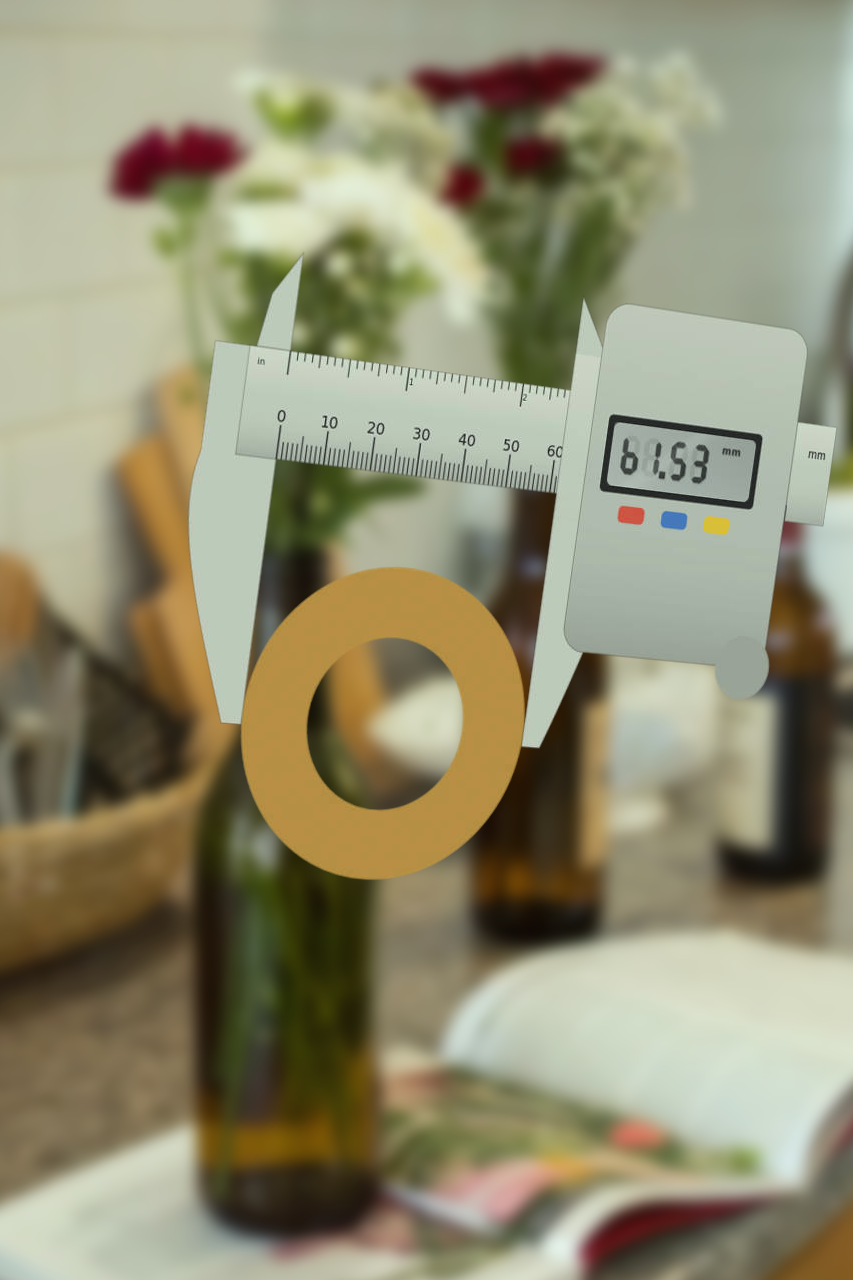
61.53mm
